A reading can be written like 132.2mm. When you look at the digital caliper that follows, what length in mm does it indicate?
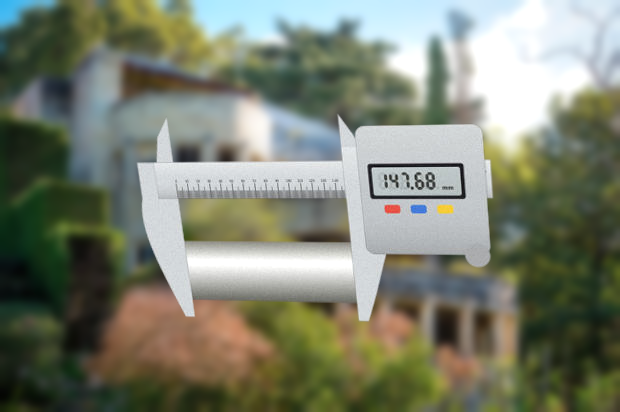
147.68mm
